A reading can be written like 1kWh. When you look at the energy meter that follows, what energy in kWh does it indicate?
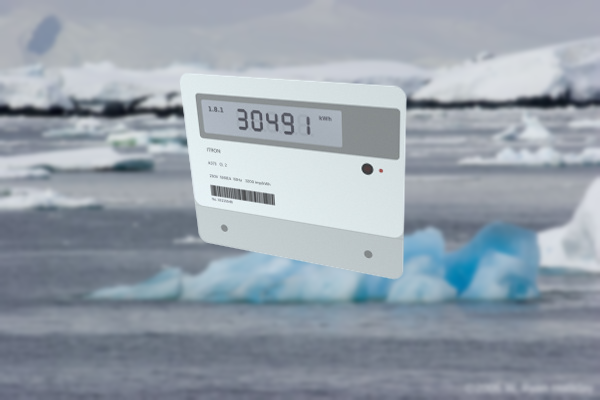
30491kWh
